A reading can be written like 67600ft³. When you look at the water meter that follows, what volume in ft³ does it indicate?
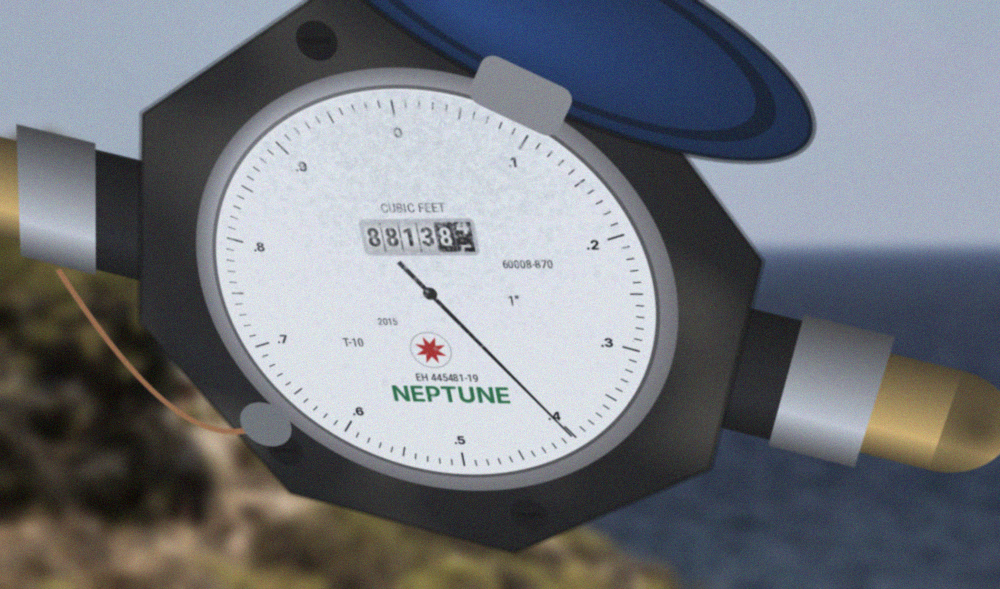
881384.40ft³
